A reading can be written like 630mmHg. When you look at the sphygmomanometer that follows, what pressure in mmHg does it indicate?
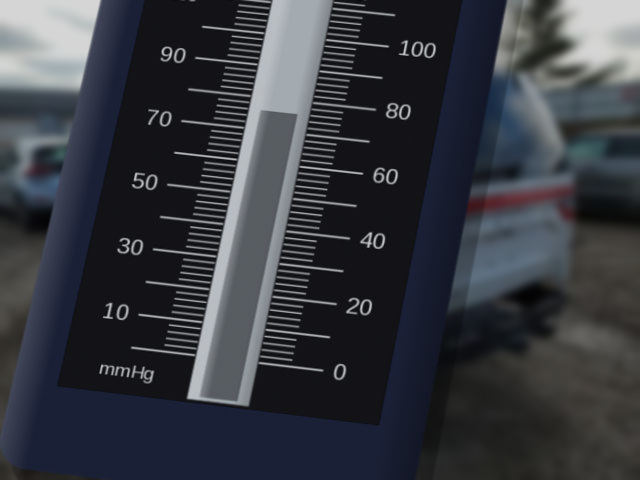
76mmHg
